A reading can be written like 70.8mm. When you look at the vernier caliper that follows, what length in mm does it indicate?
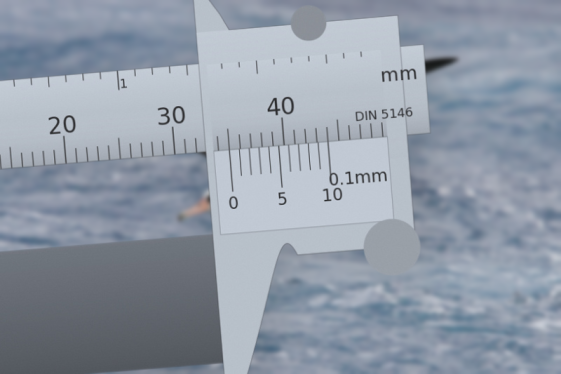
35.0mm
